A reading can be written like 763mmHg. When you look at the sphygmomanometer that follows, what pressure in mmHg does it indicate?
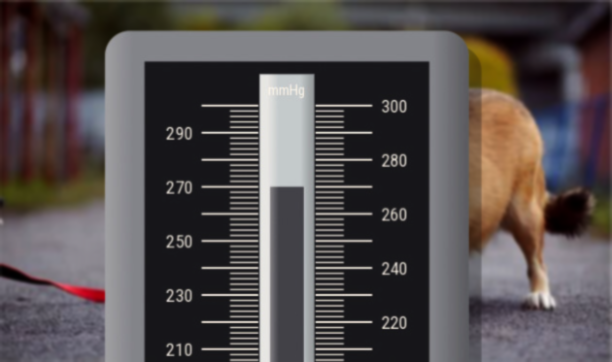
270mmHg
